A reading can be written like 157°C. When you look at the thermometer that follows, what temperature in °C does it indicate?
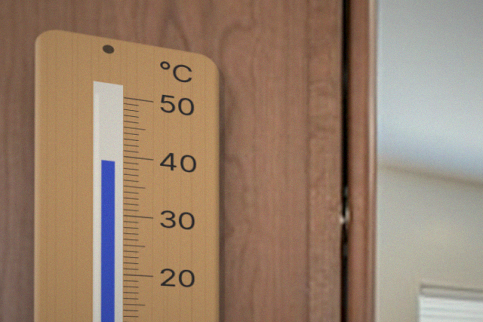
39°C
